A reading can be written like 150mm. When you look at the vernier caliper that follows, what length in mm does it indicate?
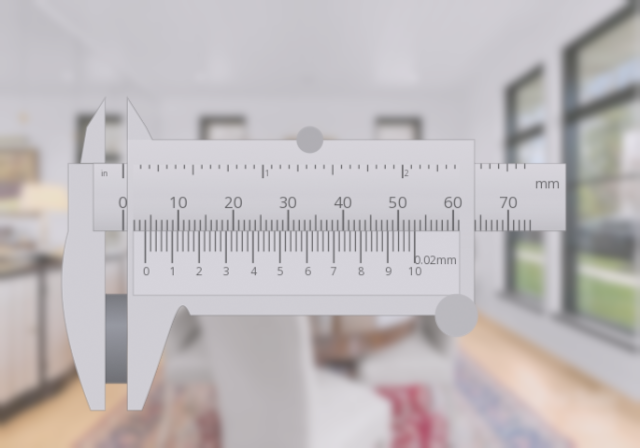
4.0mm
